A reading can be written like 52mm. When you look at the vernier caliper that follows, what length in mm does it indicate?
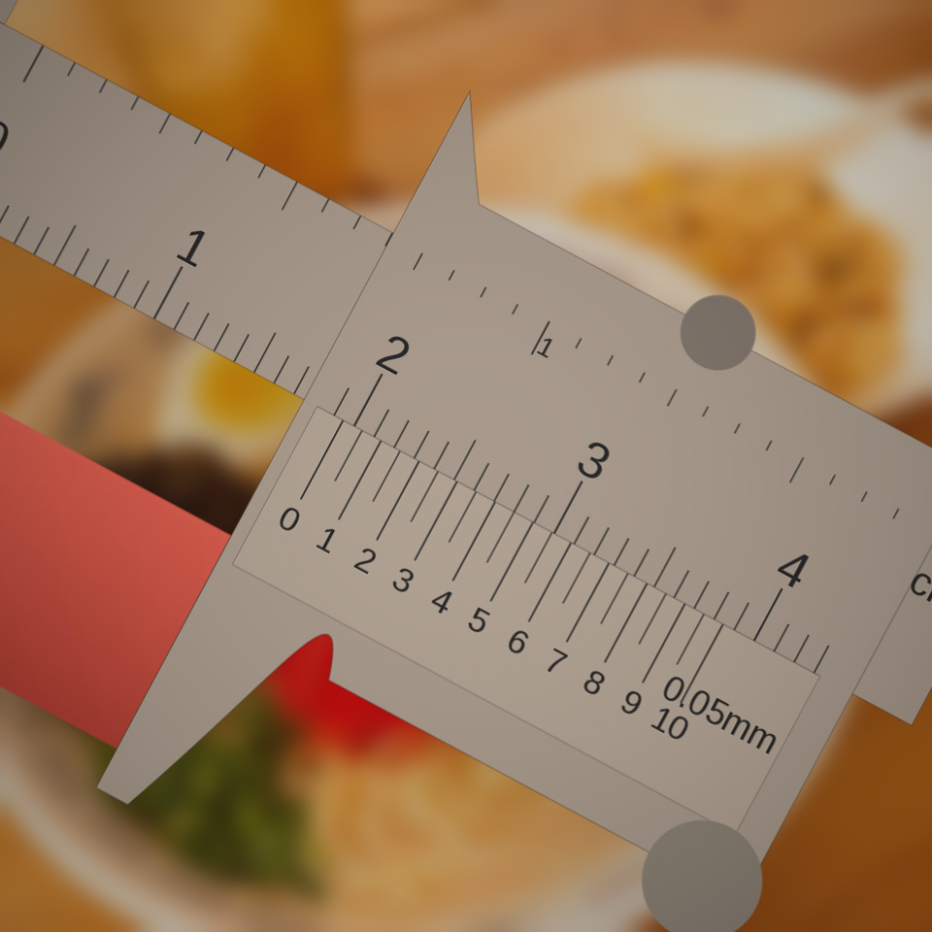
19.45mm
